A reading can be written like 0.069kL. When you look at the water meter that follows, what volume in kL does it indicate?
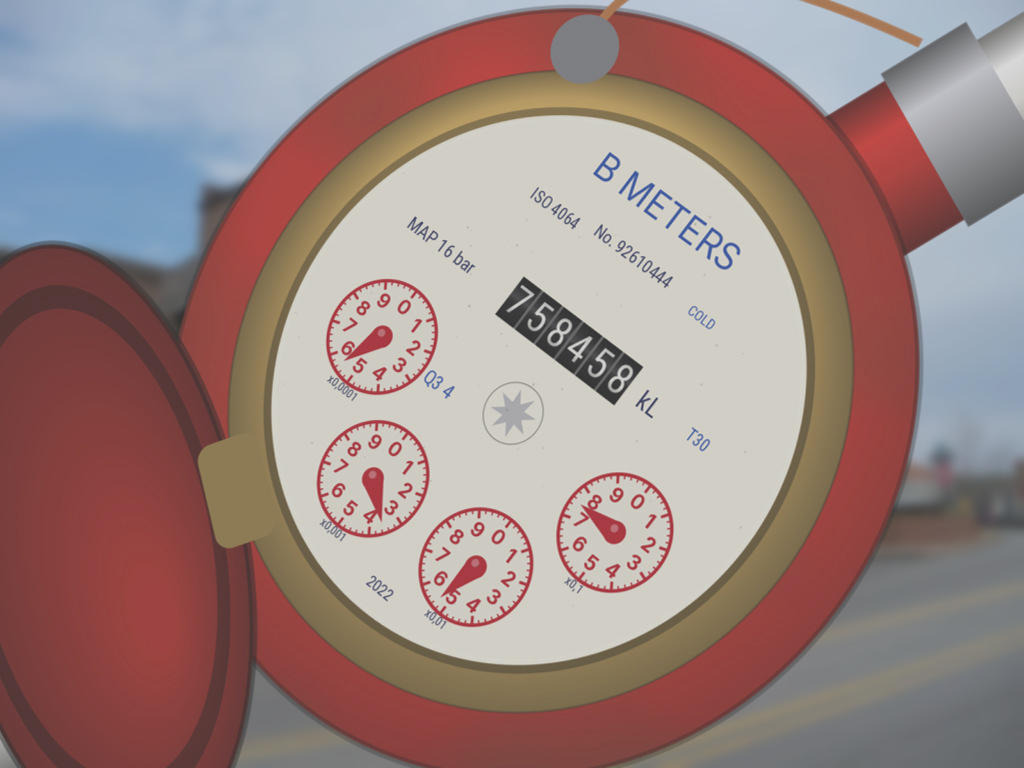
758458.7535kL
